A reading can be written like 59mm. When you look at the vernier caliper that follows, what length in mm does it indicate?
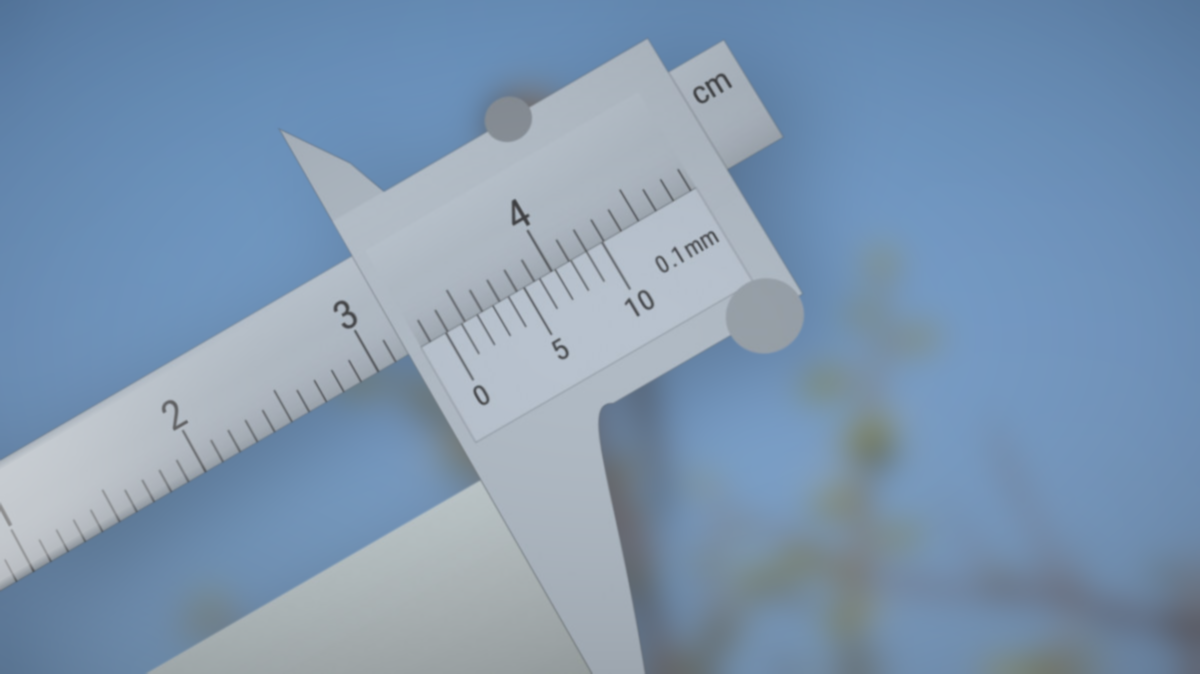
33.9mm
